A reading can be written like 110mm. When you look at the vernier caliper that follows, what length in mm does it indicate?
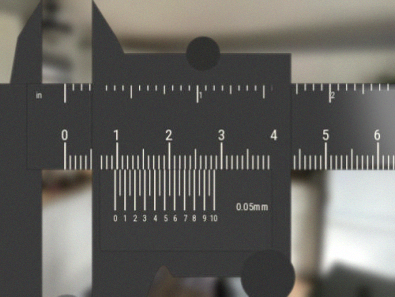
9.6mm
